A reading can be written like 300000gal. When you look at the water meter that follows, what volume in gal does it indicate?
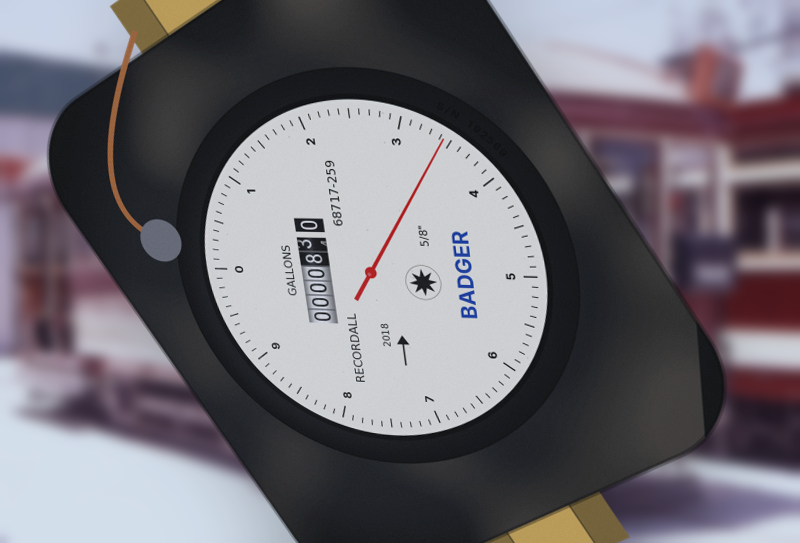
833.4gal
